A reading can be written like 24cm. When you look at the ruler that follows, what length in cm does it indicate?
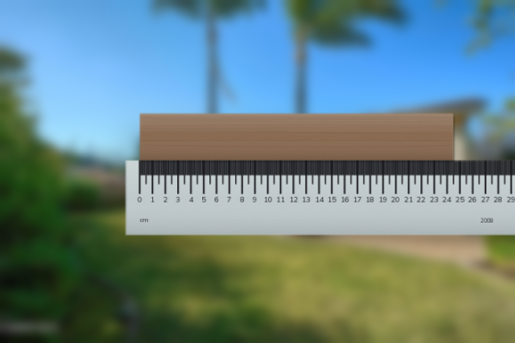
24.5cm
